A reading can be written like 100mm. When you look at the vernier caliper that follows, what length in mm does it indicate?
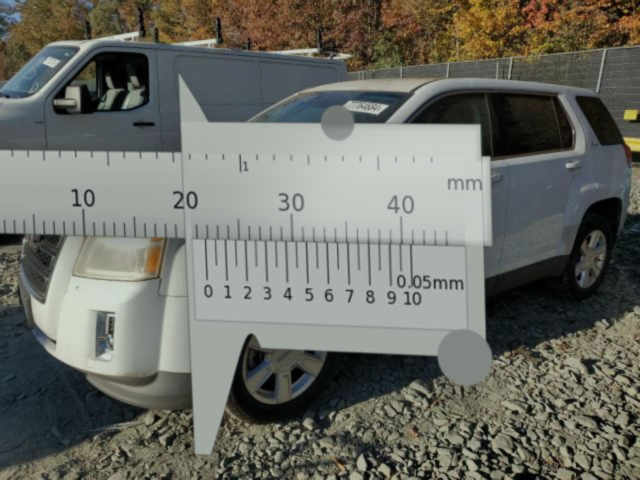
21.8mm
